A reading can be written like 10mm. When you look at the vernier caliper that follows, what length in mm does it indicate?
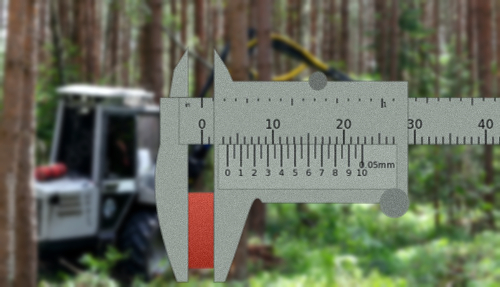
3.6mm
